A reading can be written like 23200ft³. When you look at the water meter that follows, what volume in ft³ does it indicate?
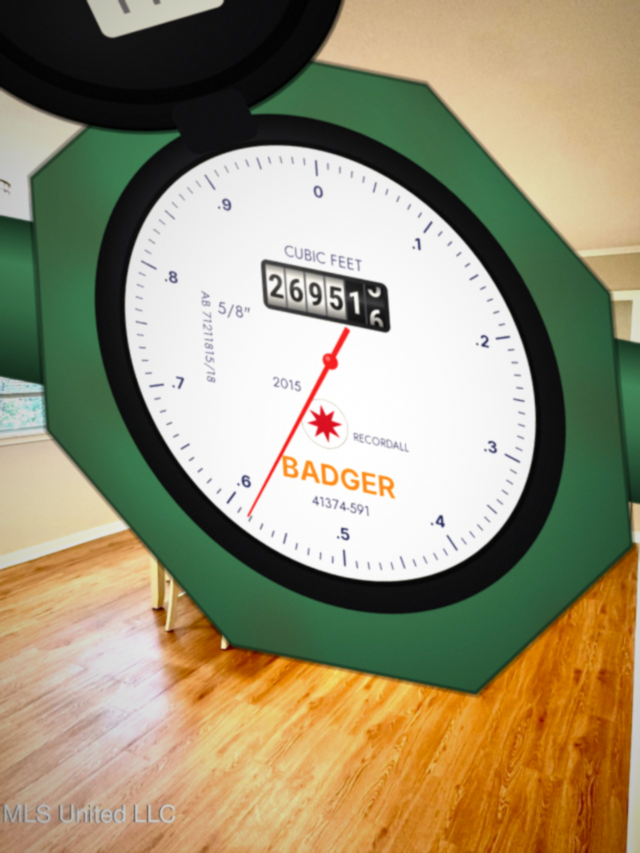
269515.58ft³
